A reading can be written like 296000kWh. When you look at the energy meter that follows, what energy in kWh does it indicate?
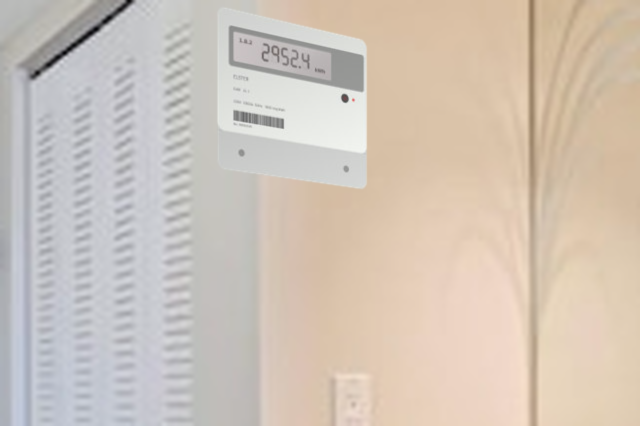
2952.4kWh
